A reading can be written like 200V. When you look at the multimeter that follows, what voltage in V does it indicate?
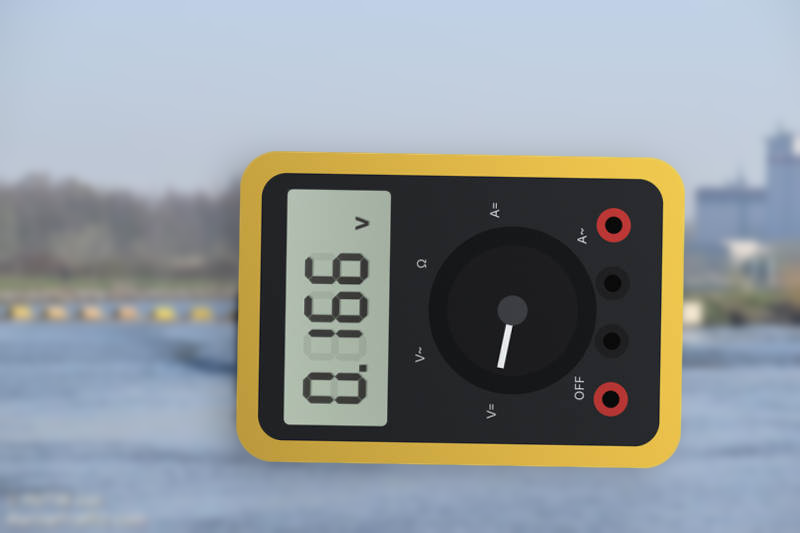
0.166V
